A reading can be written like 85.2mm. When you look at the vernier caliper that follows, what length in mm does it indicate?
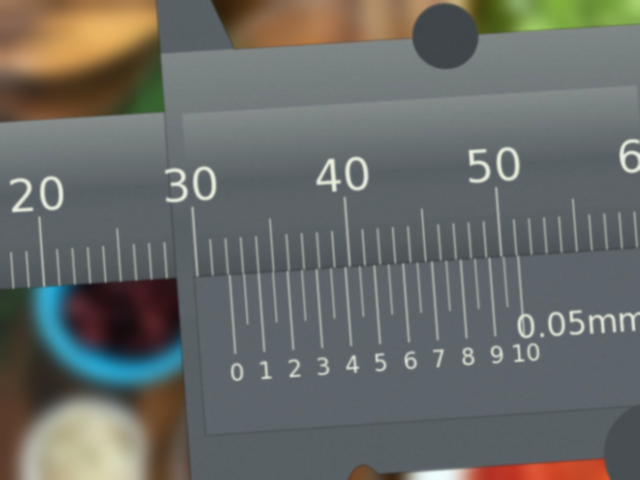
32.1mm
